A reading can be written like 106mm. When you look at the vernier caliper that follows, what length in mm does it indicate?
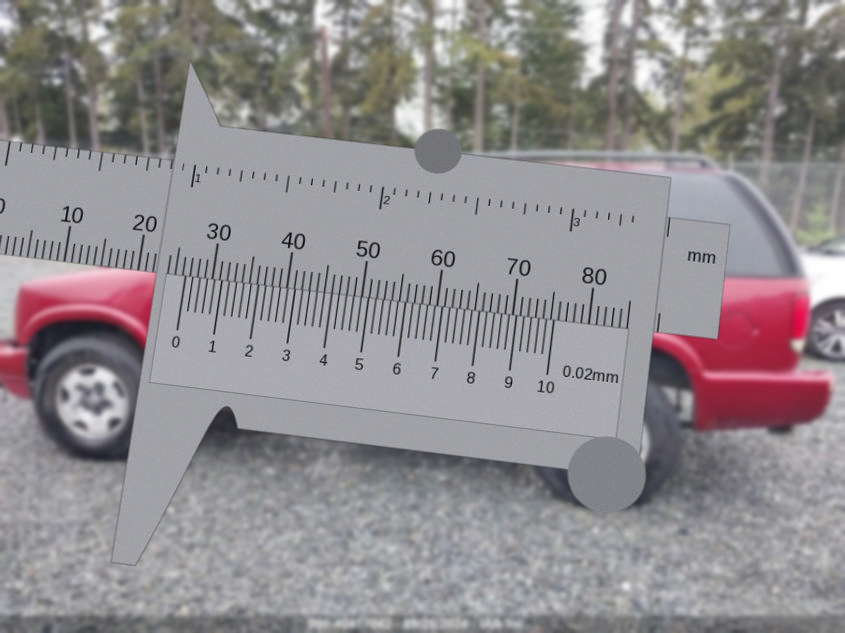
26.4mm
